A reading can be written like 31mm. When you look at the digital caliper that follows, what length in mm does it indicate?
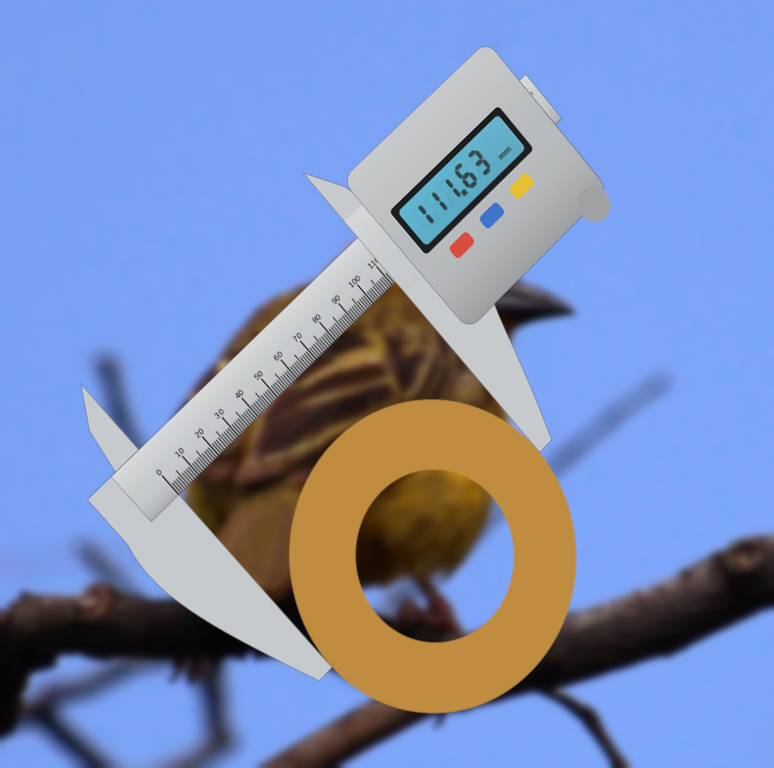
111.63mm
